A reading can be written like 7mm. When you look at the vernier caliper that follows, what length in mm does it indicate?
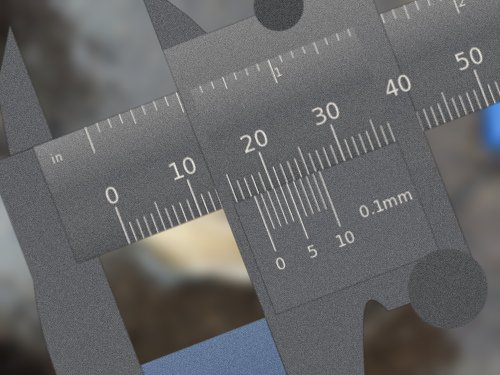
17.4mm
